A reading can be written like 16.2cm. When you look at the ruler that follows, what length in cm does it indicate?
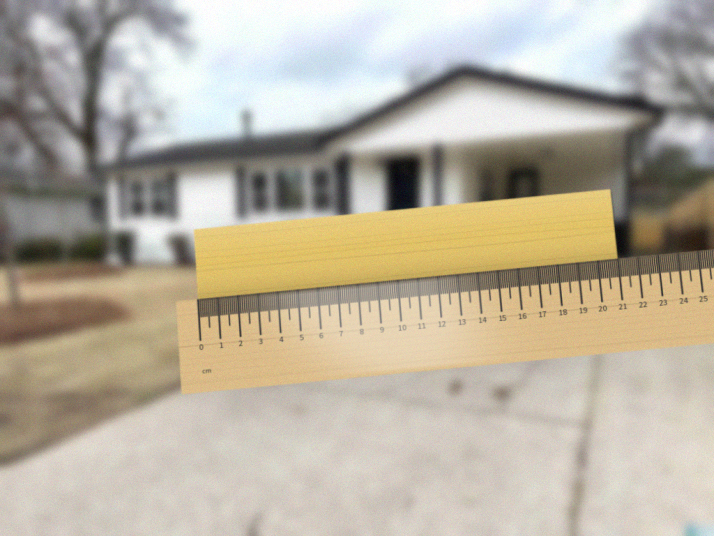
21cm
